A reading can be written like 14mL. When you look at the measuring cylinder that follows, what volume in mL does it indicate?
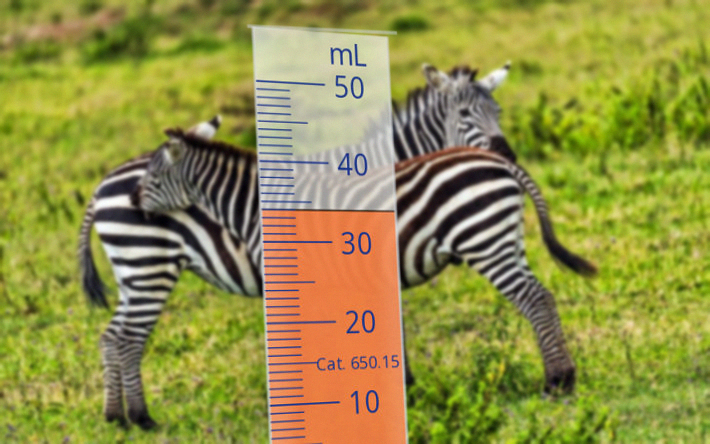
34mL
